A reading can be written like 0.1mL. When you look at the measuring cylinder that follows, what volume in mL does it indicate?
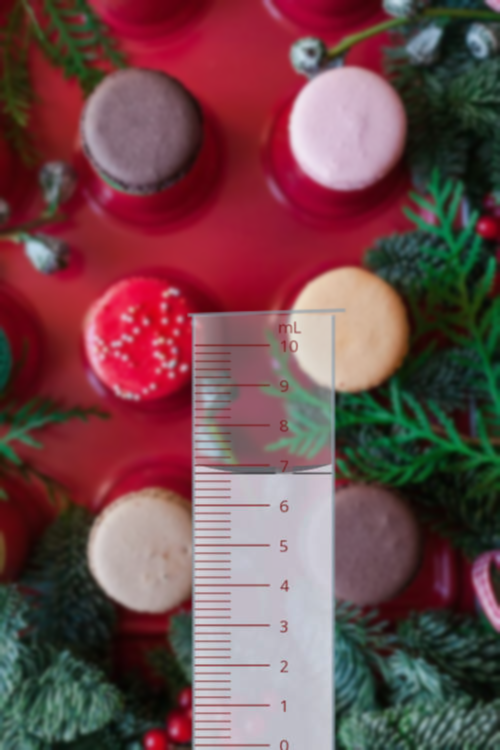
6.8mL
